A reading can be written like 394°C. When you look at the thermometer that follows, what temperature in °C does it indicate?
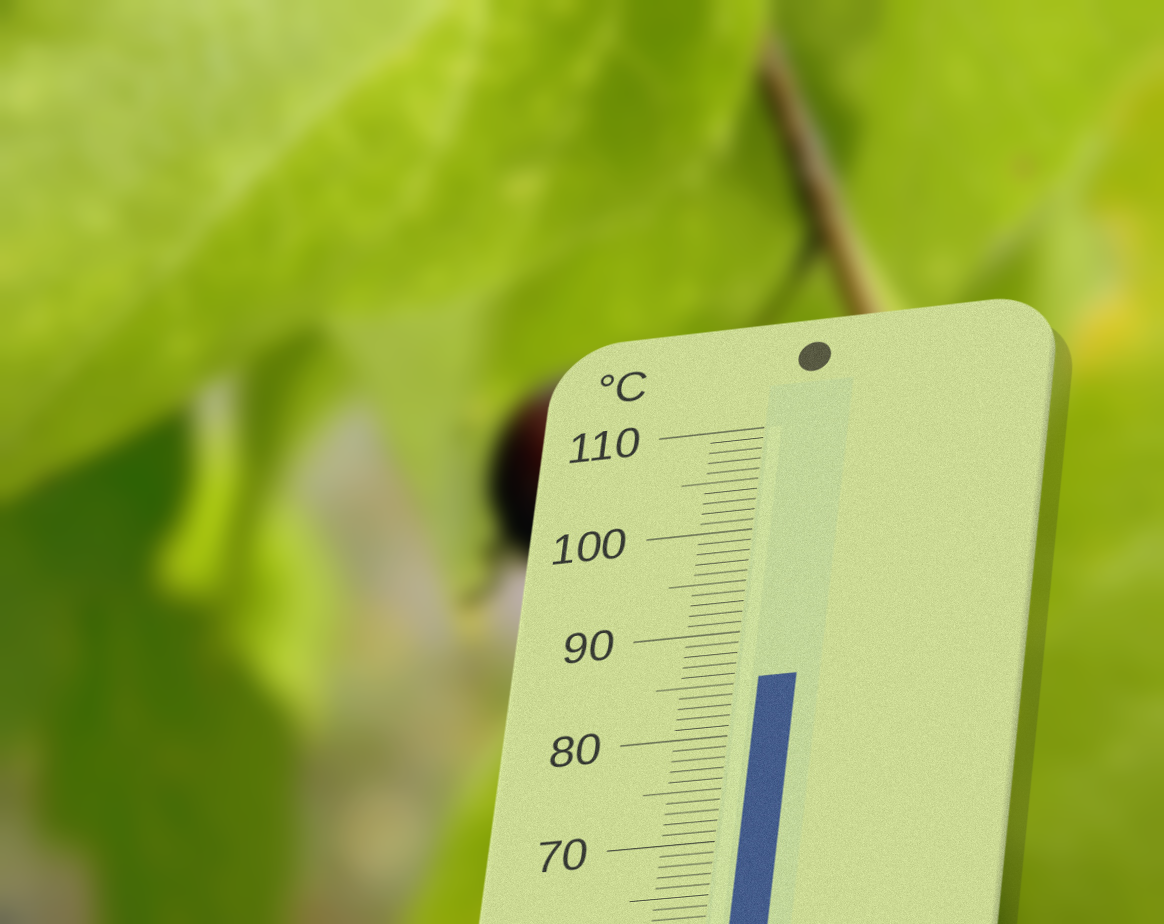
85.5°C
